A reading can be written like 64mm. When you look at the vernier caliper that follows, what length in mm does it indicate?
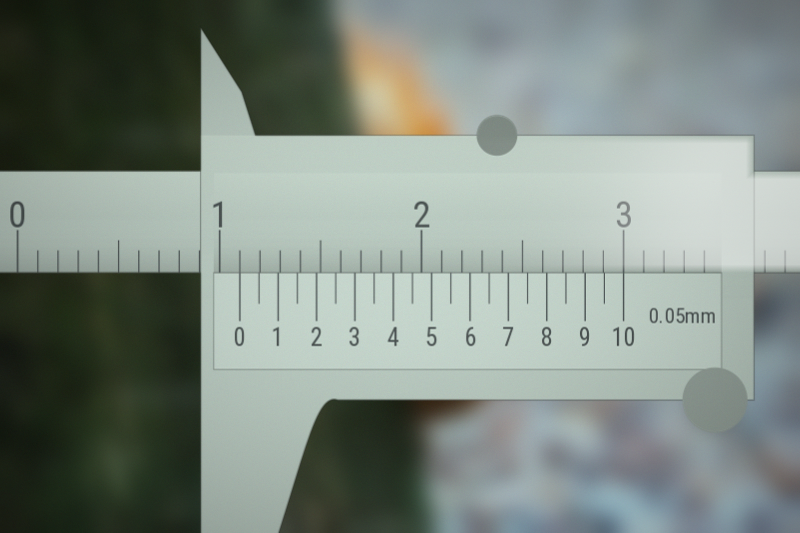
11.0mm
